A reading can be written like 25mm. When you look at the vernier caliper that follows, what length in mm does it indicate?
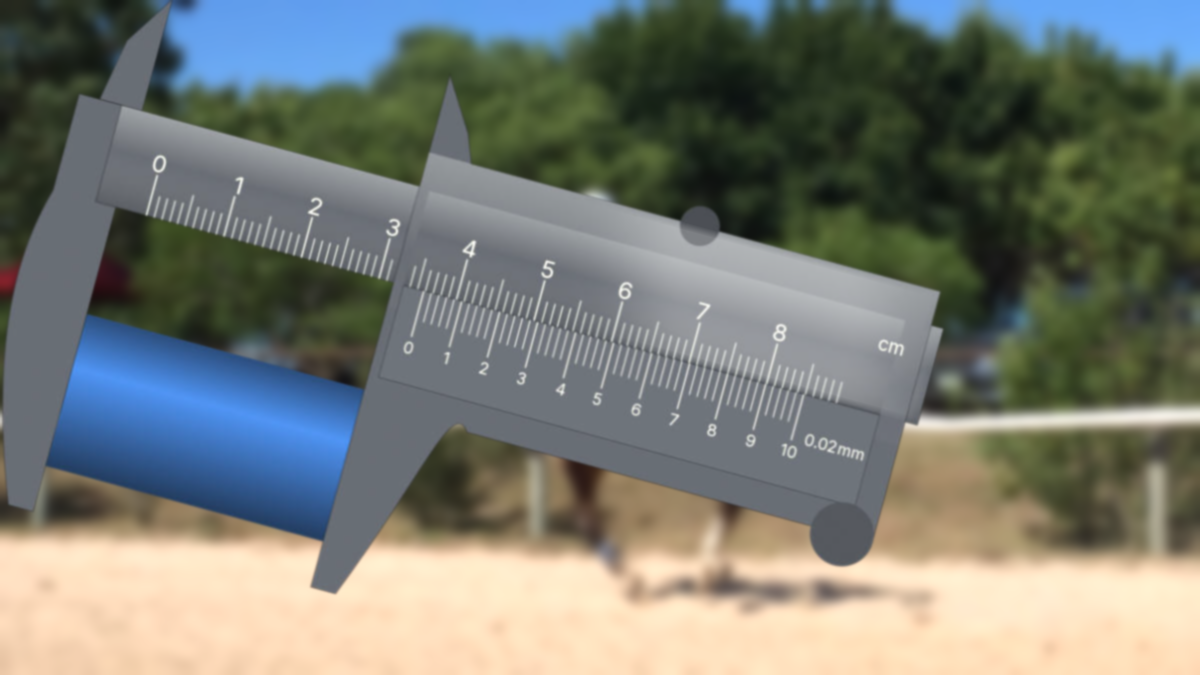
35.8mm
